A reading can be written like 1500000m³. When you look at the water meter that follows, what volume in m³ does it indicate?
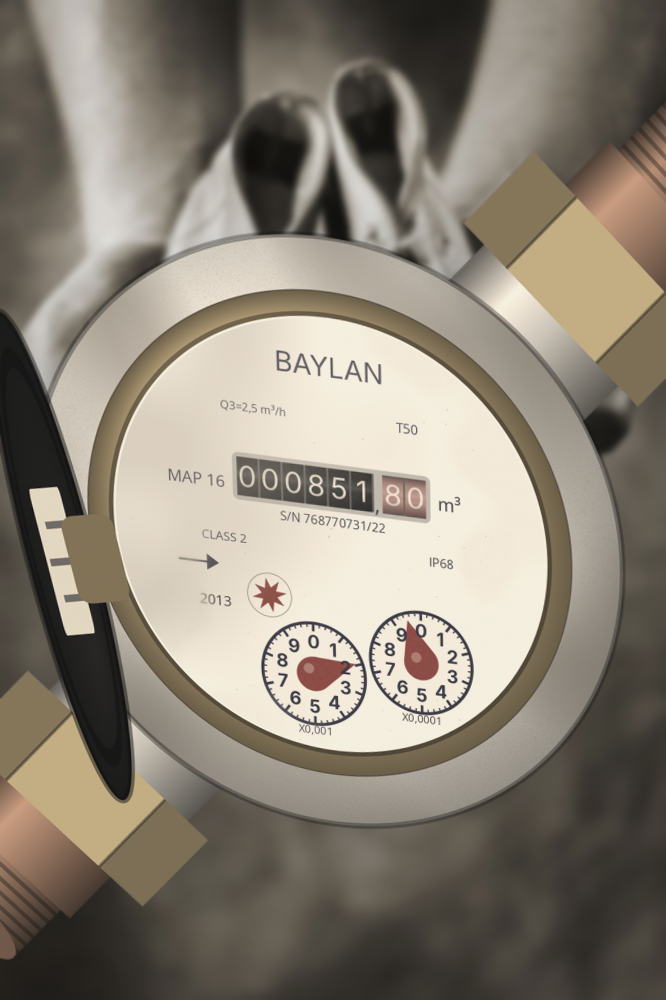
851.8019m³
